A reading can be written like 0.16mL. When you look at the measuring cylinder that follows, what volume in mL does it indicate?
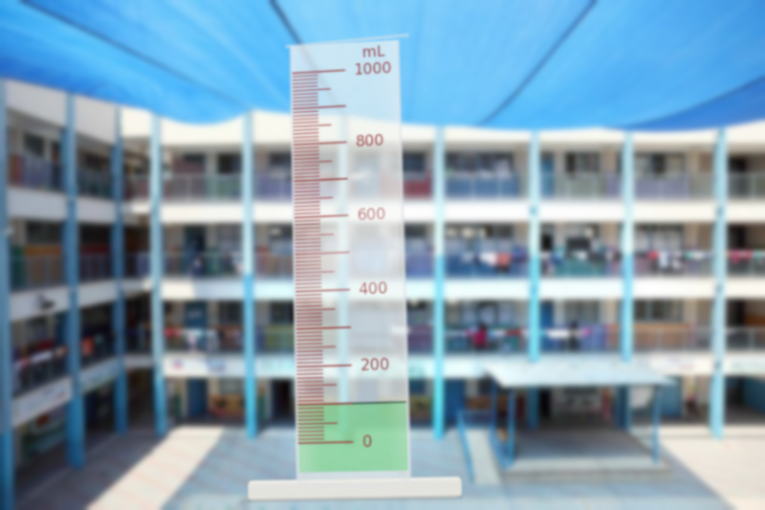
100mL
